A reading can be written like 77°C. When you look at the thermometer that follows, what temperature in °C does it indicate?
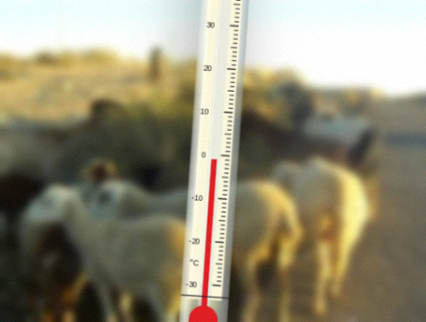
-1°C
